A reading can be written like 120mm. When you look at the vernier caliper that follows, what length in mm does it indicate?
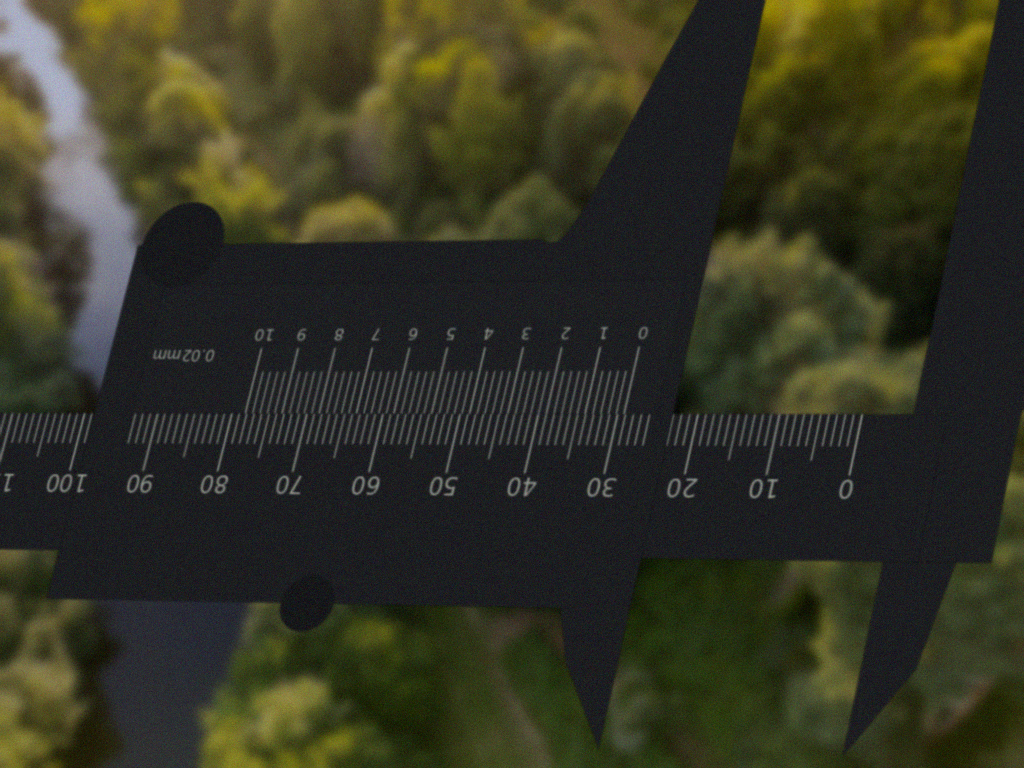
29.2mm
